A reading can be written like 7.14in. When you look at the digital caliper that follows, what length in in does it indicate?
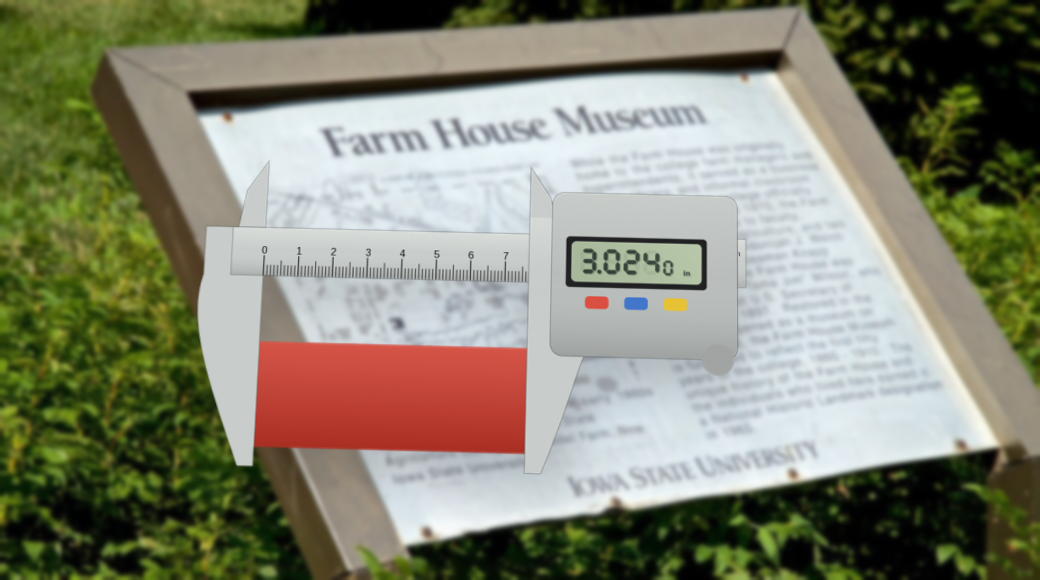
3.0240in
